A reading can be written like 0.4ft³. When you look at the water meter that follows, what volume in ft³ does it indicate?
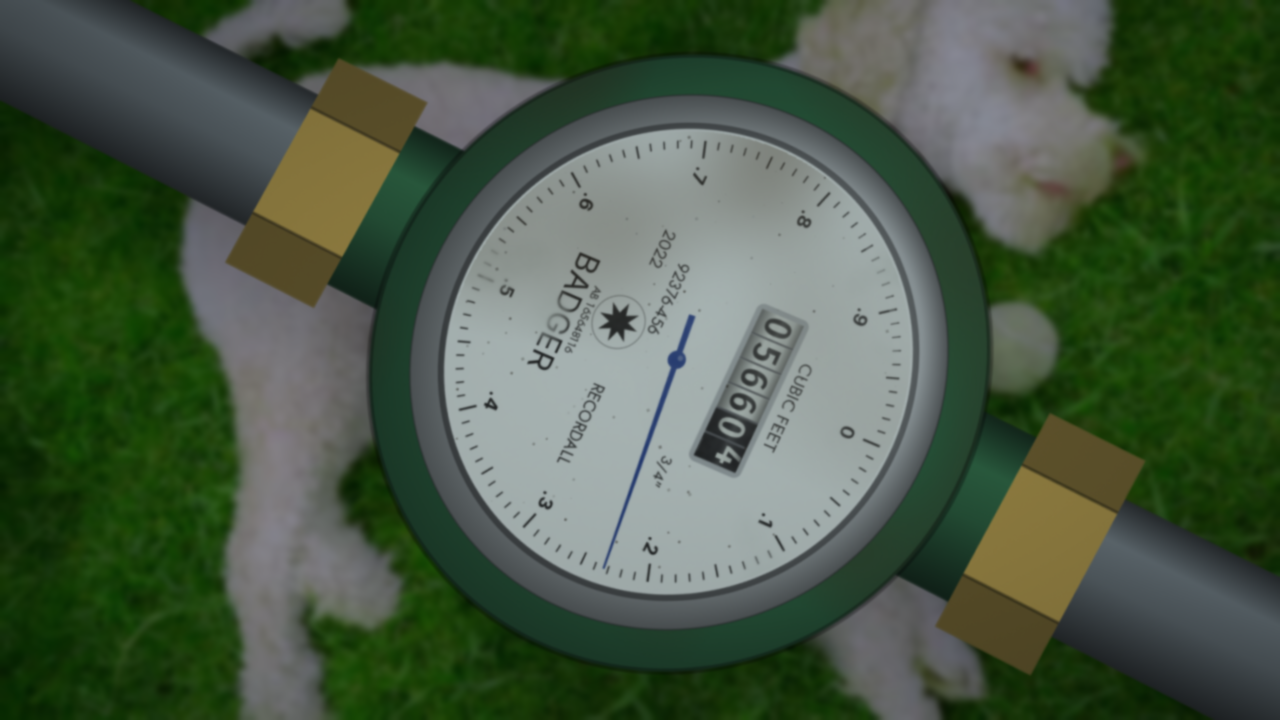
56604.23ft³
